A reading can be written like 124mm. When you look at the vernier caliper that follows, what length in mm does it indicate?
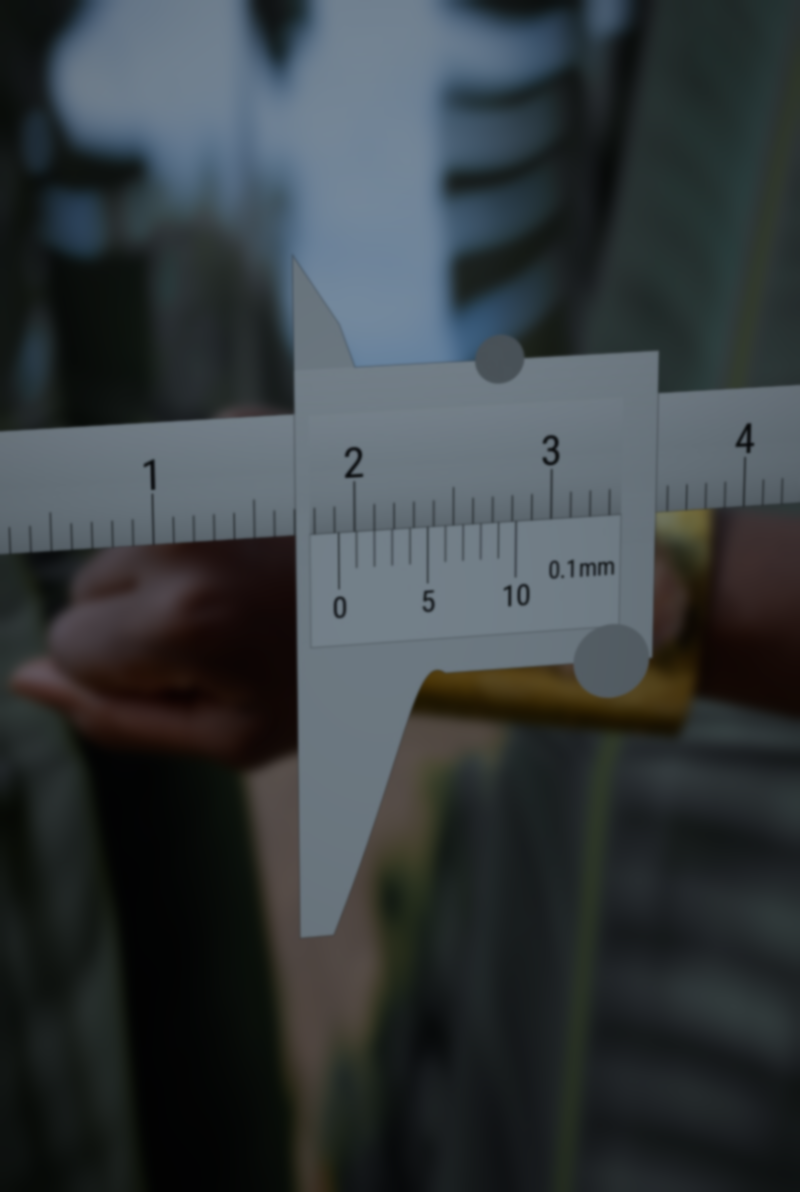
19.2mm
